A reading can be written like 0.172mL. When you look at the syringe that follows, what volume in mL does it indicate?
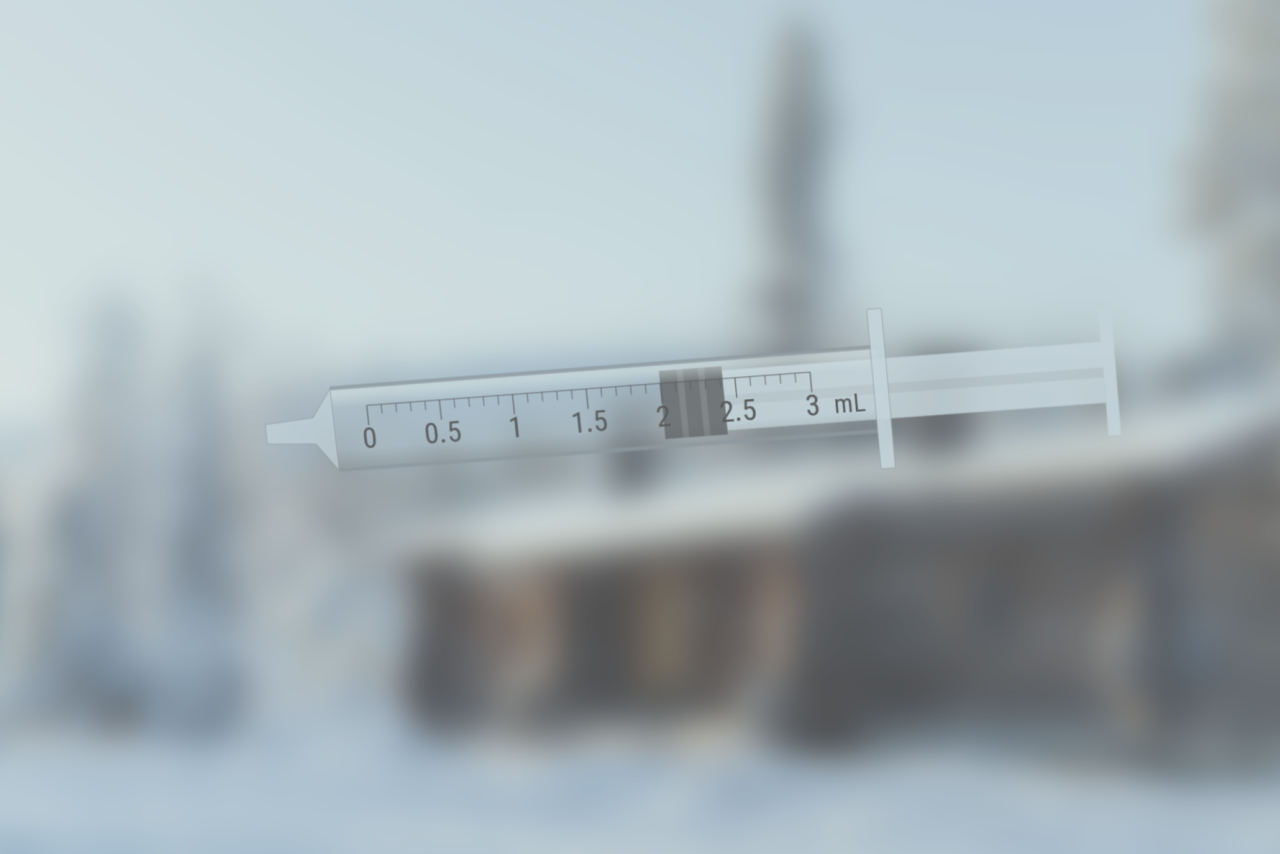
2mL
